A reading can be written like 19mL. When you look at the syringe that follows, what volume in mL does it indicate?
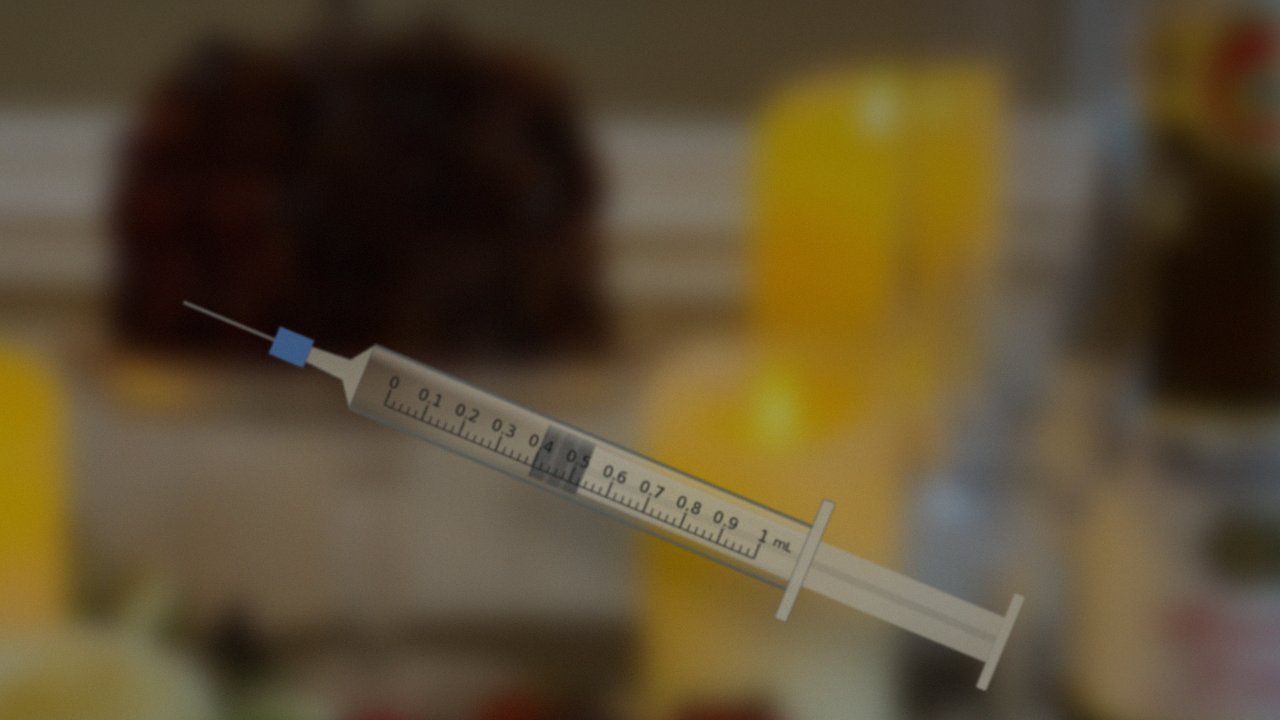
0.4mL
